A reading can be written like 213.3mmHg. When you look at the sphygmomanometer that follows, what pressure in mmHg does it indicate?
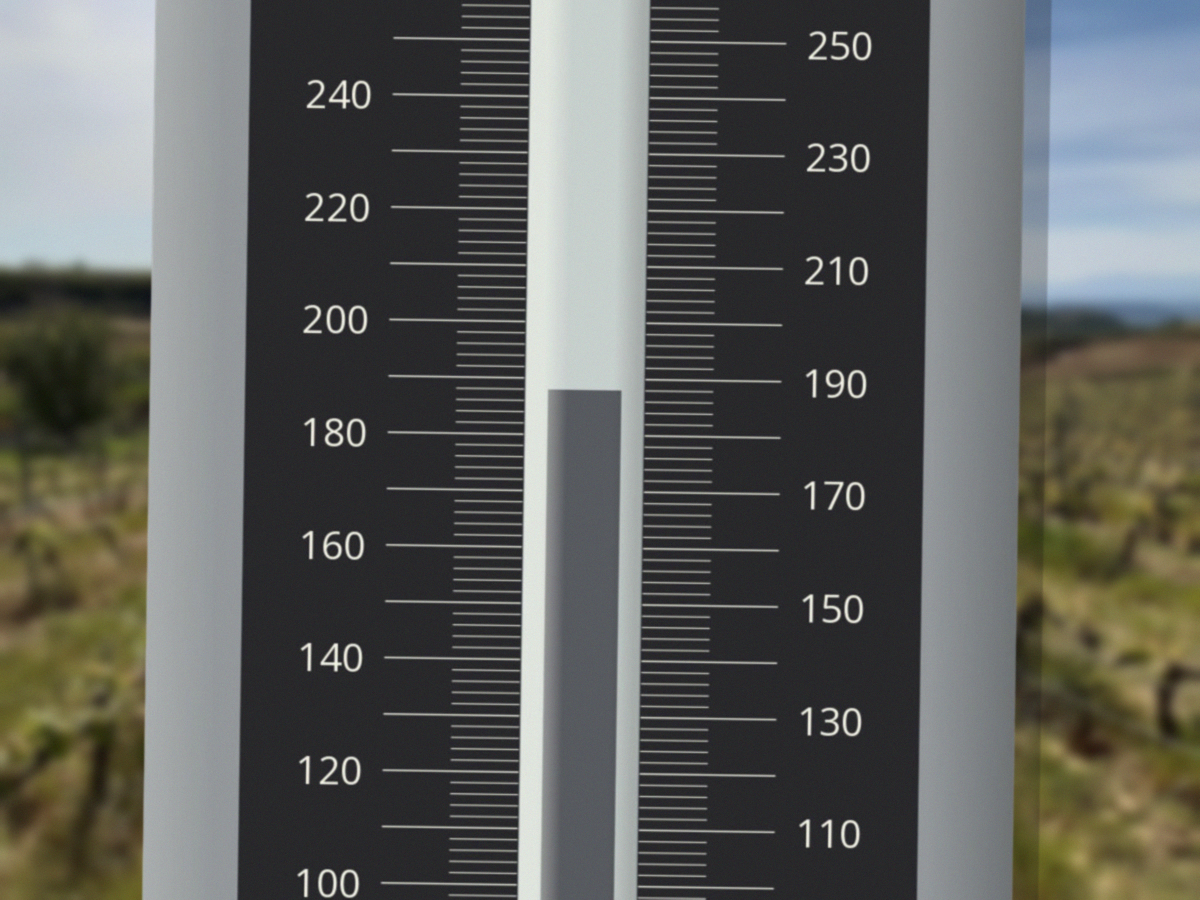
188mmHg
